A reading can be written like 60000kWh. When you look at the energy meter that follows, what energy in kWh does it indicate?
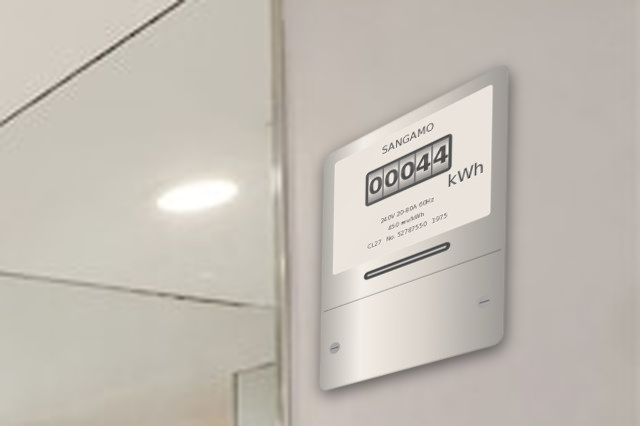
44kWh
